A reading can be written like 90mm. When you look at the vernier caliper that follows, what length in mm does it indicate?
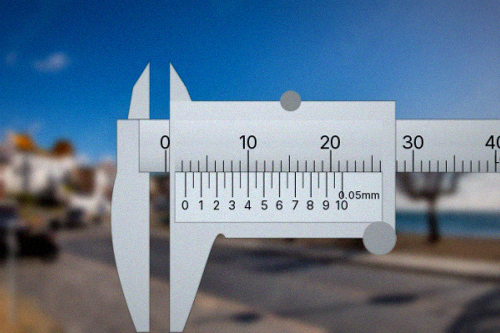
2.4mm
